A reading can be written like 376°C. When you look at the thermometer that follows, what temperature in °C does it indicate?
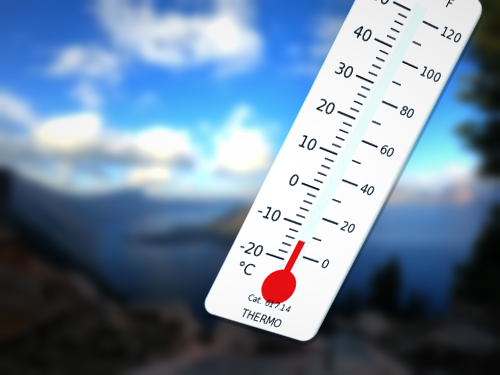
-14°C
